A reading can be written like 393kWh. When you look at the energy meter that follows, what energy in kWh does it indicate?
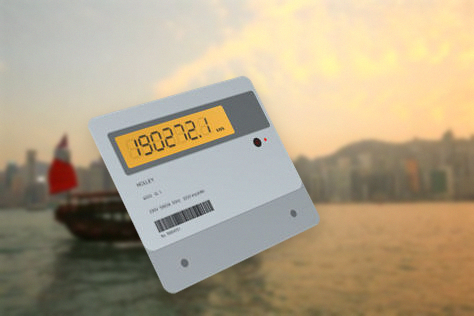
190272.1kWh
